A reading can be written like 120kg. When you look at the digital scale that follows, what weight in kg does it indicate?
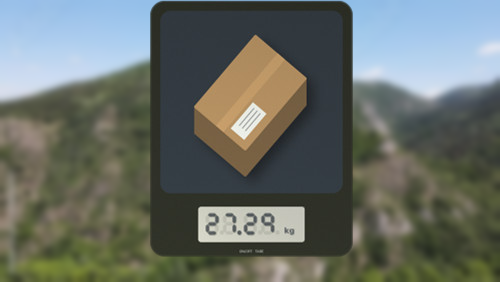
27.29kg
